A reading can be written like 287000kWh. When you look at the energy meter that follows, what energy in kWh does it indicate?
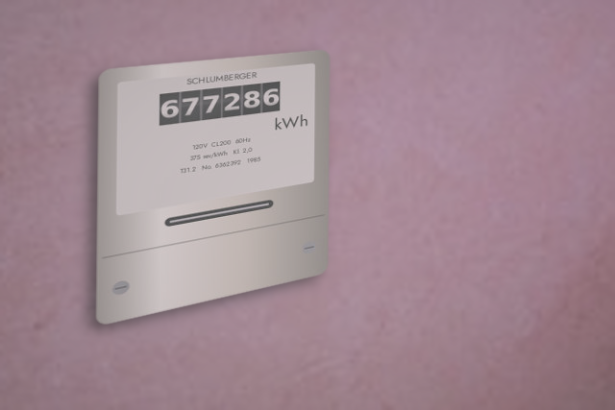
677286kWh
